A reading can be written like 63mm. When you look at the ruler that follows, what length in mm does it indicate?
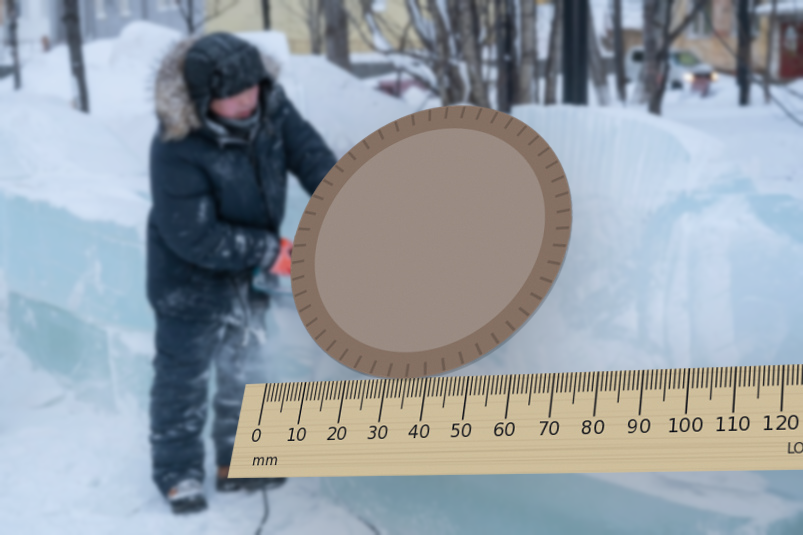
70mm
